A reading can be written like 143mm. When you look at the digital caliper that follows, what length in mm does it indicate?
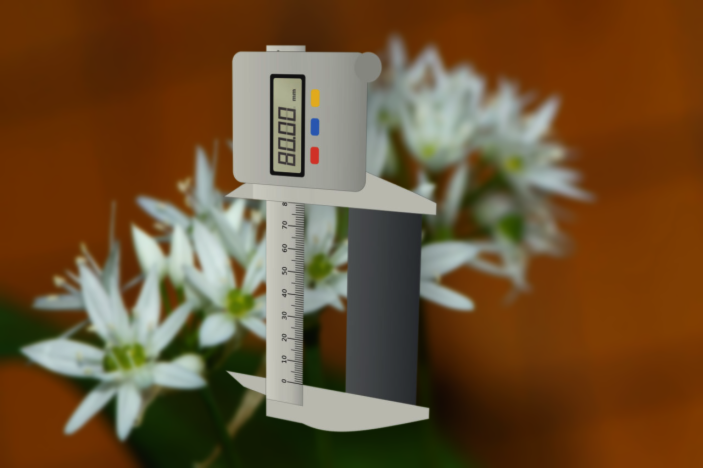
80.00mm
